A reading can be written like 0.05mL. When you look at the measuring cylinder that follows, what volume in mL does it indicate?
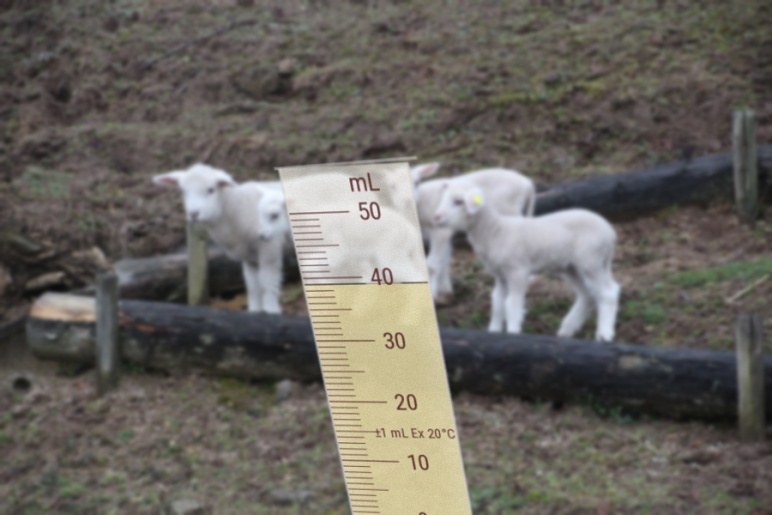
39mL
